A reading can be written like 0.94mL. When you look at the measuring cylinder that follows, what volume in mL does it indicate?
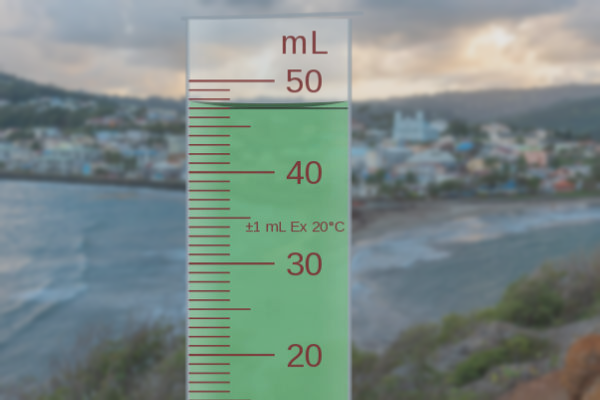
47mL
